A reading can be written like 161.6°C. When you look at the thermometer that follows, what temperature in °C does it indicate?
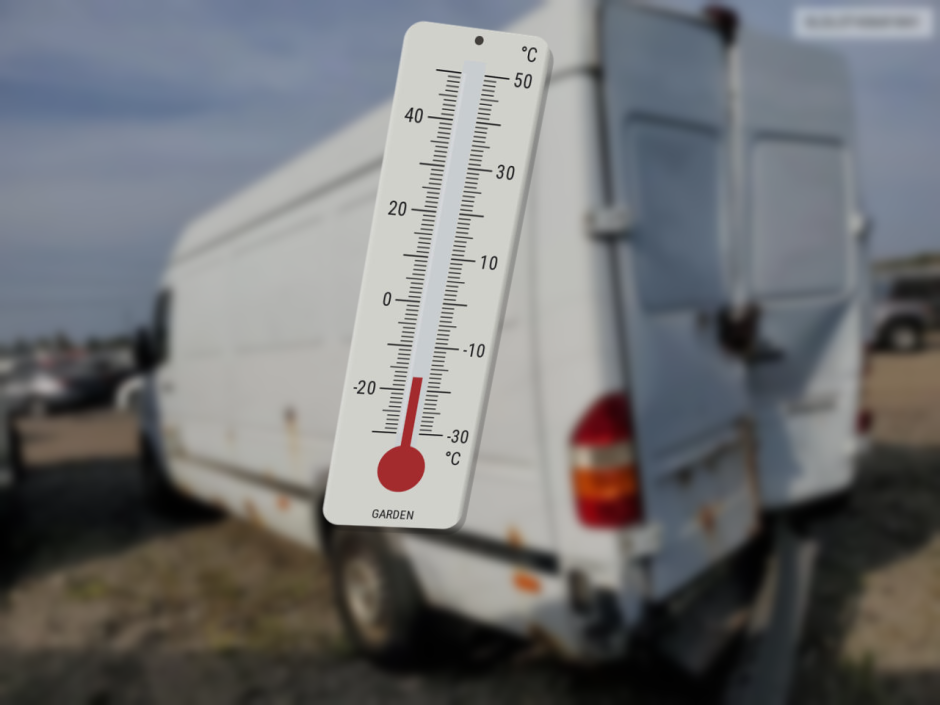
-17°C
